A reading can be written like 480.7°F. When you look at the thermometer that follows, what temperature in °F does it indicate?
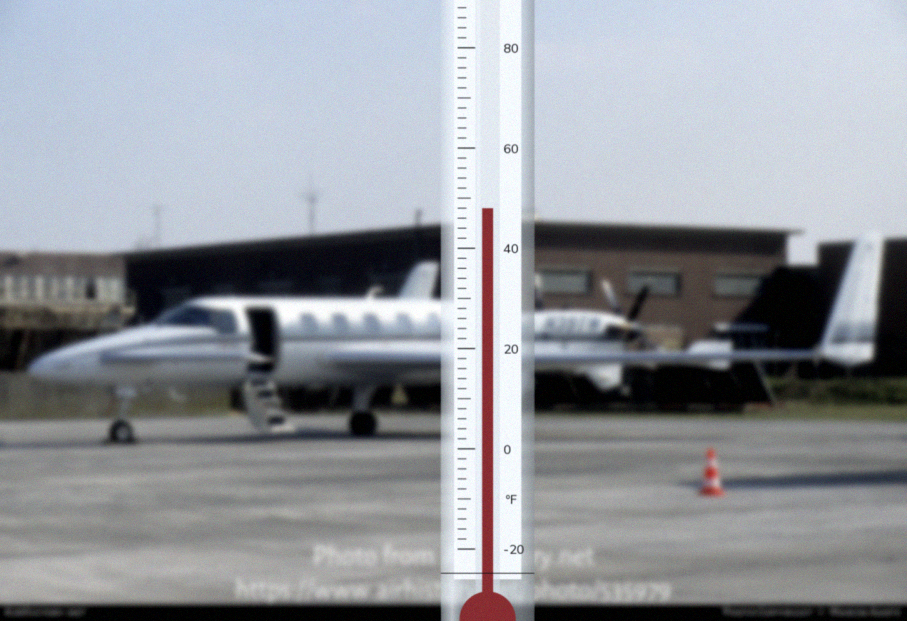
48°F
